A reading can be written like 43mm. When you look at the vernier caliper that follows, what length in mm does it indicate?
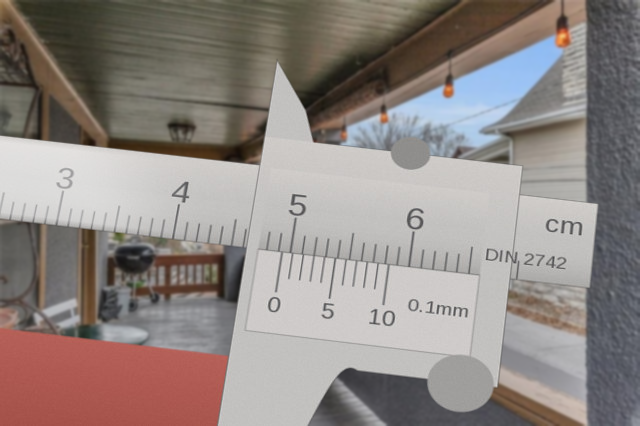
49.3mm
